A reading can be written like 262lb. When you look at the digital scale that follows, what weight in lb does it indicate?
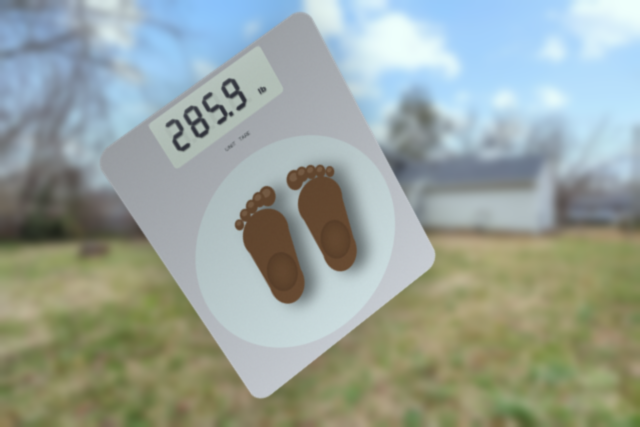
285.9lb
